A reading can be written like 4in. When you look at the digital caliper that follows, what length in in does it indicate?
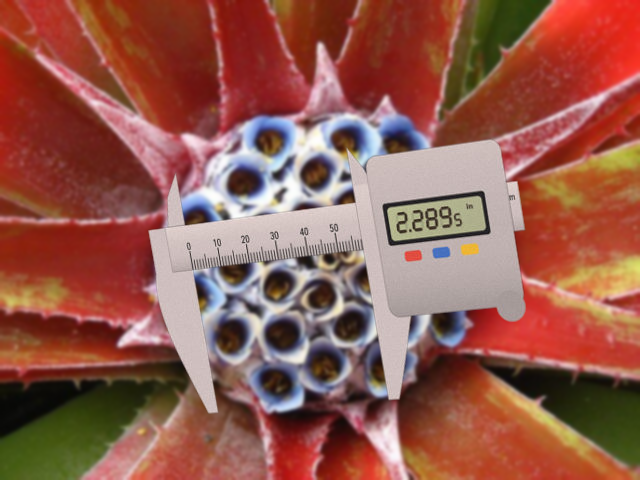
2.2895in
